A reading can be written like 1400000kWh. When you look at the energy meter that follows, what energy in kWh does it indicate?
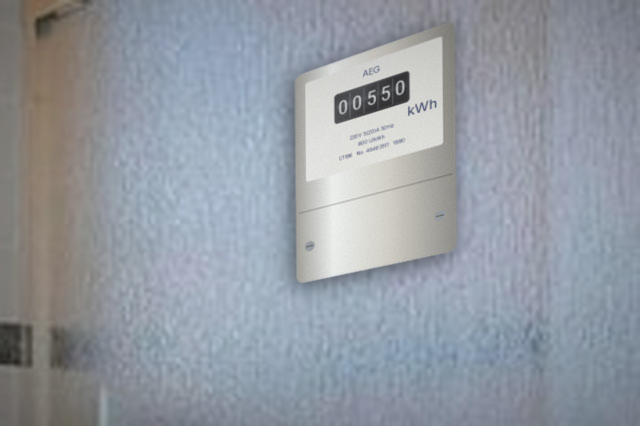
550kWh
